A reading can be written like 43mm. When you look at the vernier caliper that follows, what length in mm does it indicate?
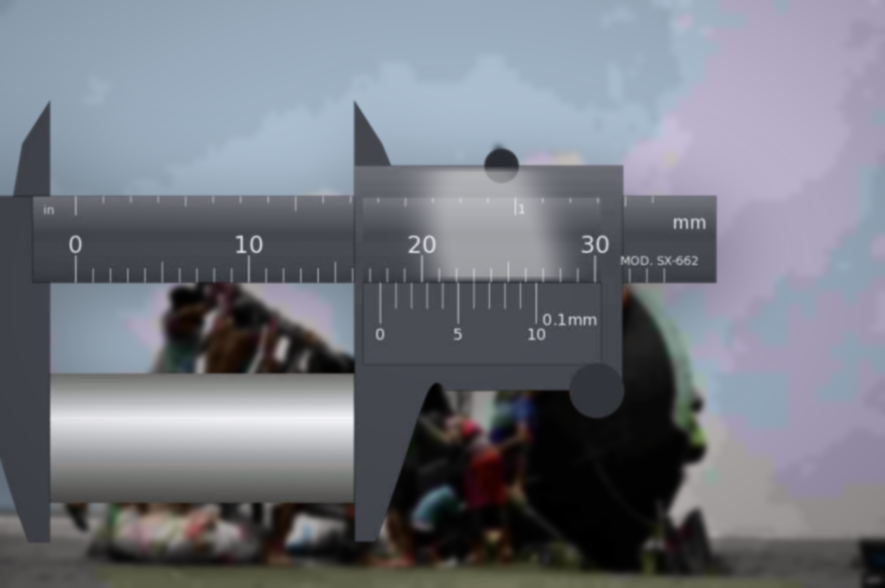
17.6mm
